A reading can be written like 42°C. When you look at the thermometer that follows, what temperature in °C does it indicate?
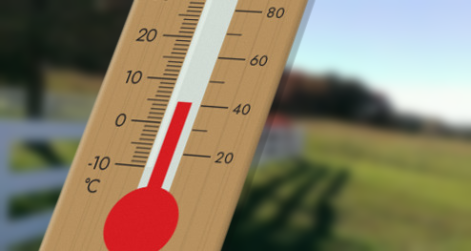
5°C
